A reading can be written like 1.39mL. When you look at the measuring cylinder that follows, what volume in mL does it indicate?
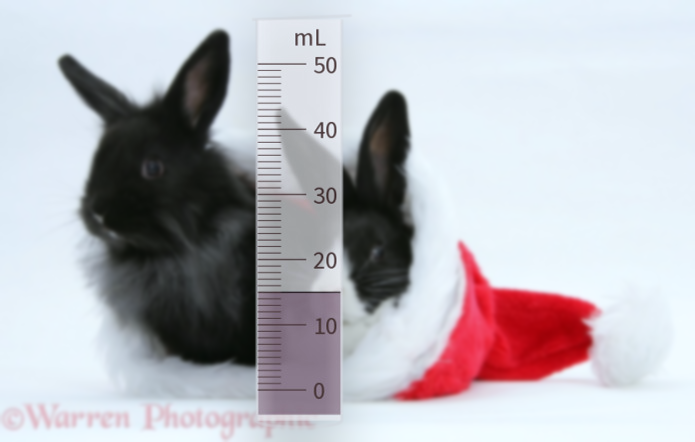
15mL
